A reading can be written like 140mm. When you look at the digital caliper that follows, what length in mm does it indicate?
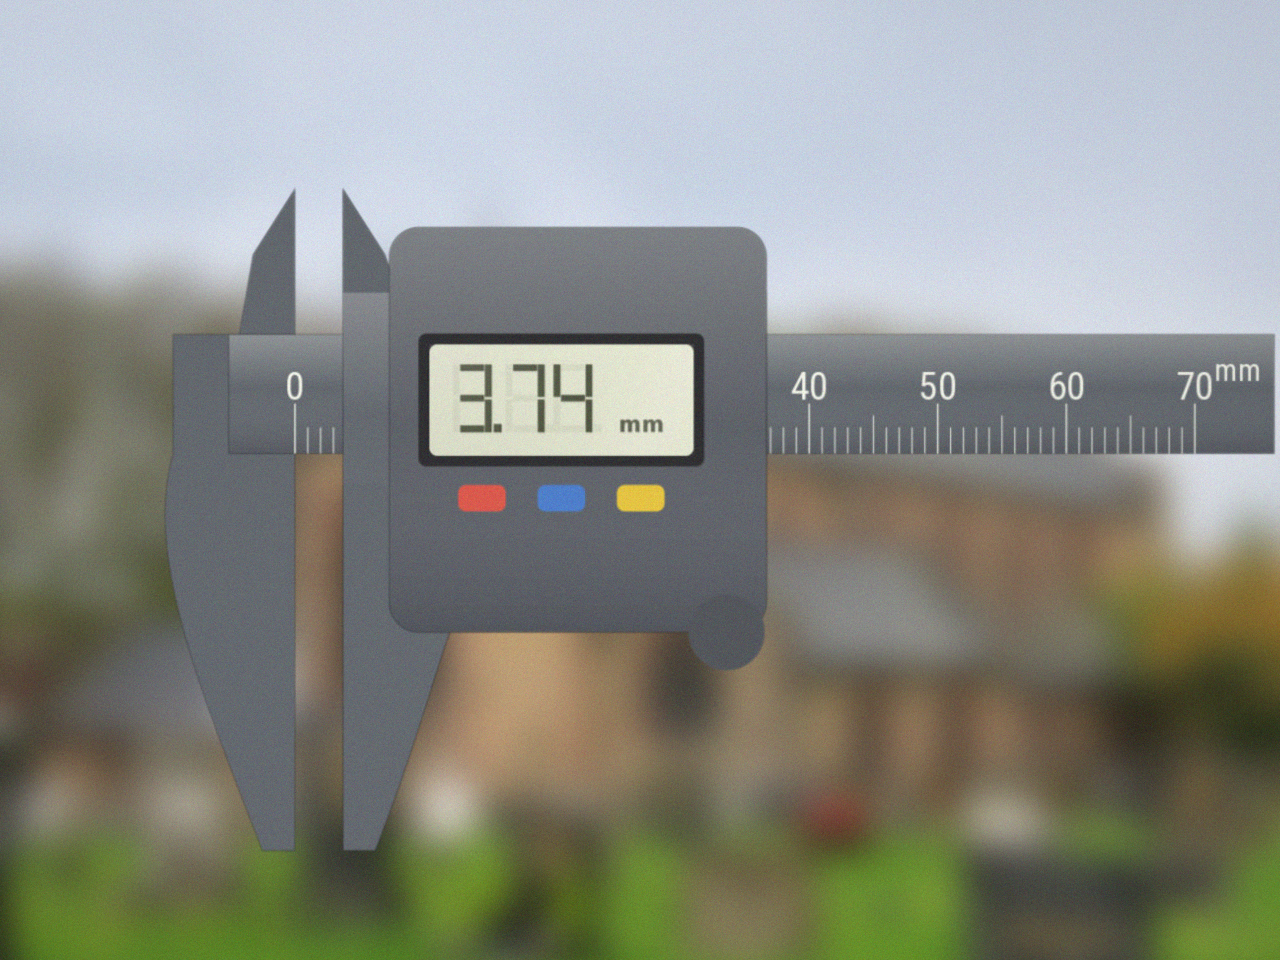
3.74mm
